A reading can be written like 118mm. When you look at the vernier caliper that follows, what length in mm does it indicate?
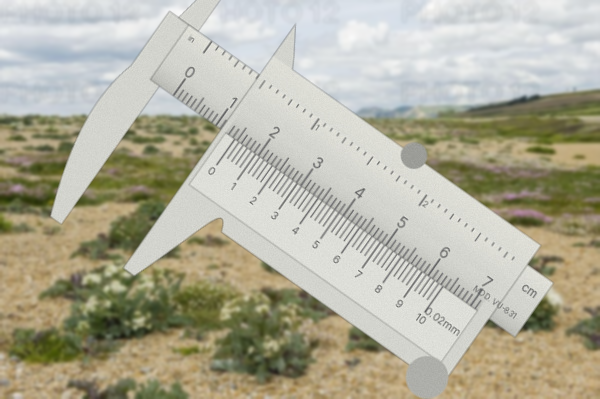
14.5mm
